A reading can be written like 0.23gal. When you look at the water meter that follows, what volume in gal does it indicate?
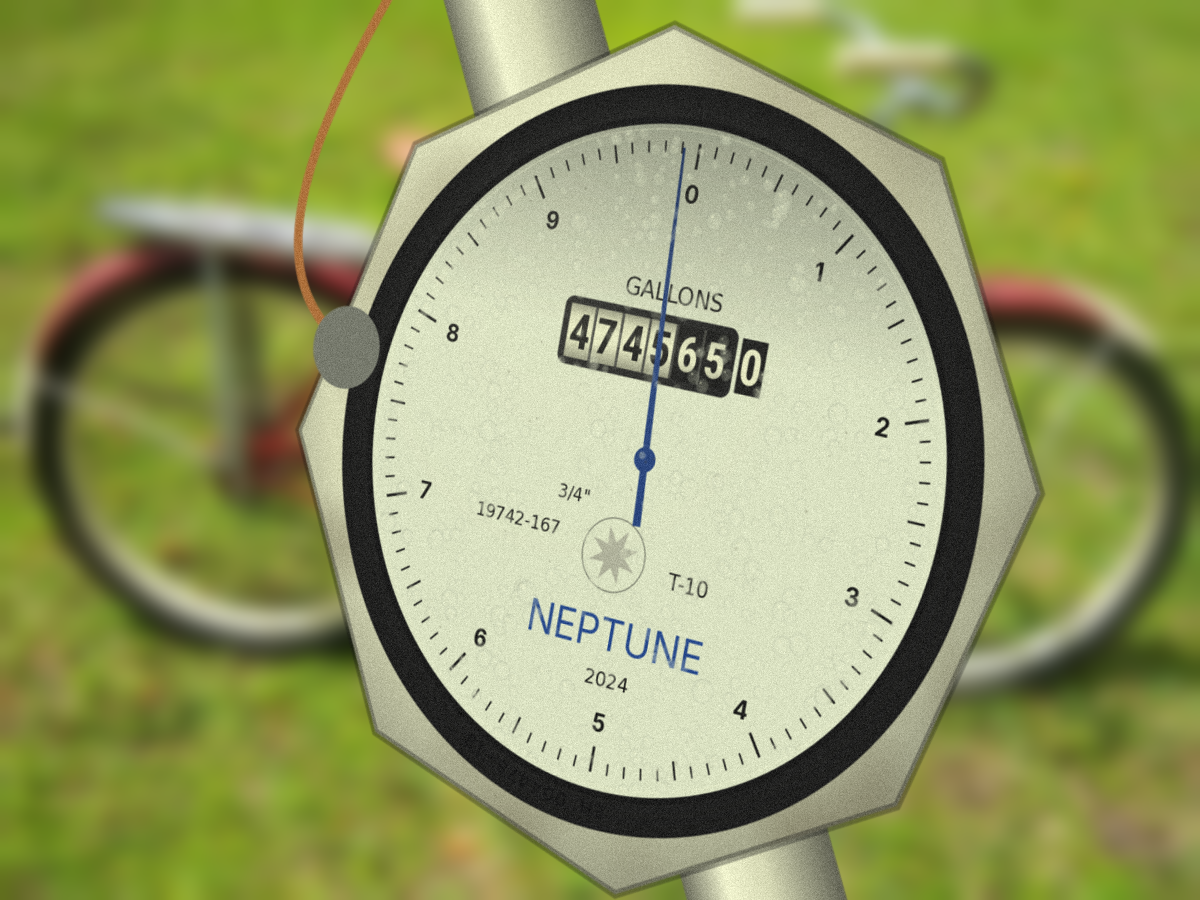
4745649.9gal
